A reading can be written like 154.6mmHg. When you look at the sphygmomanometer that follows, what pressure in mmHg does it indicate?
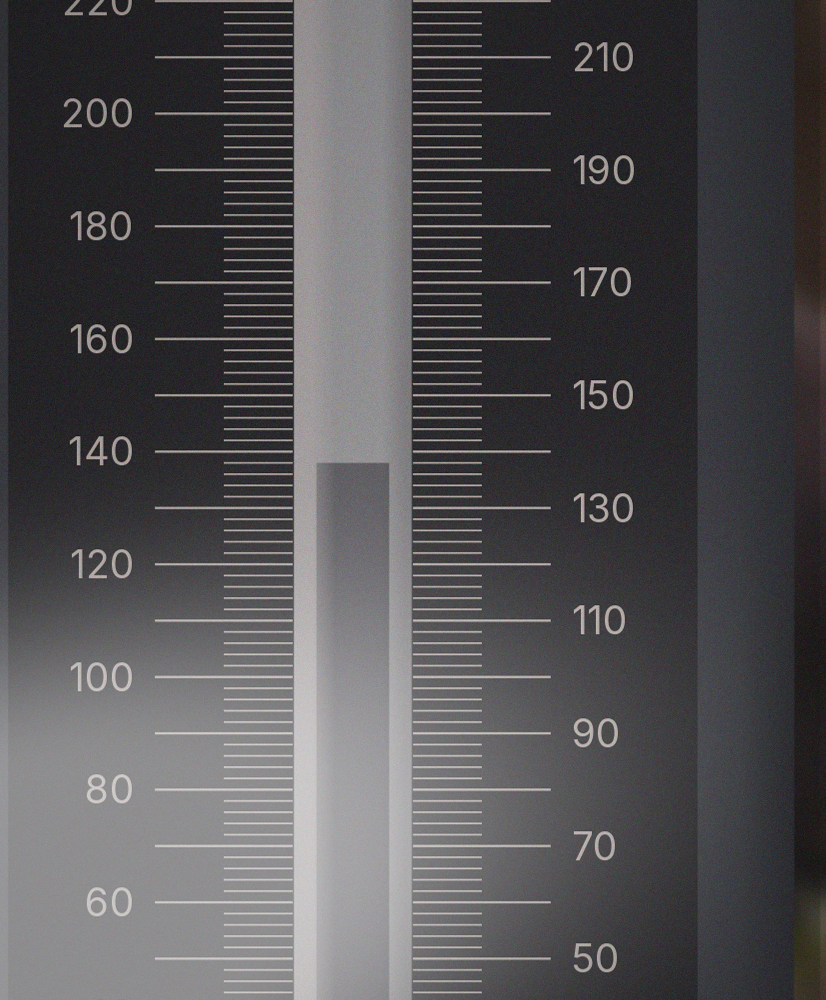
138mmHg
